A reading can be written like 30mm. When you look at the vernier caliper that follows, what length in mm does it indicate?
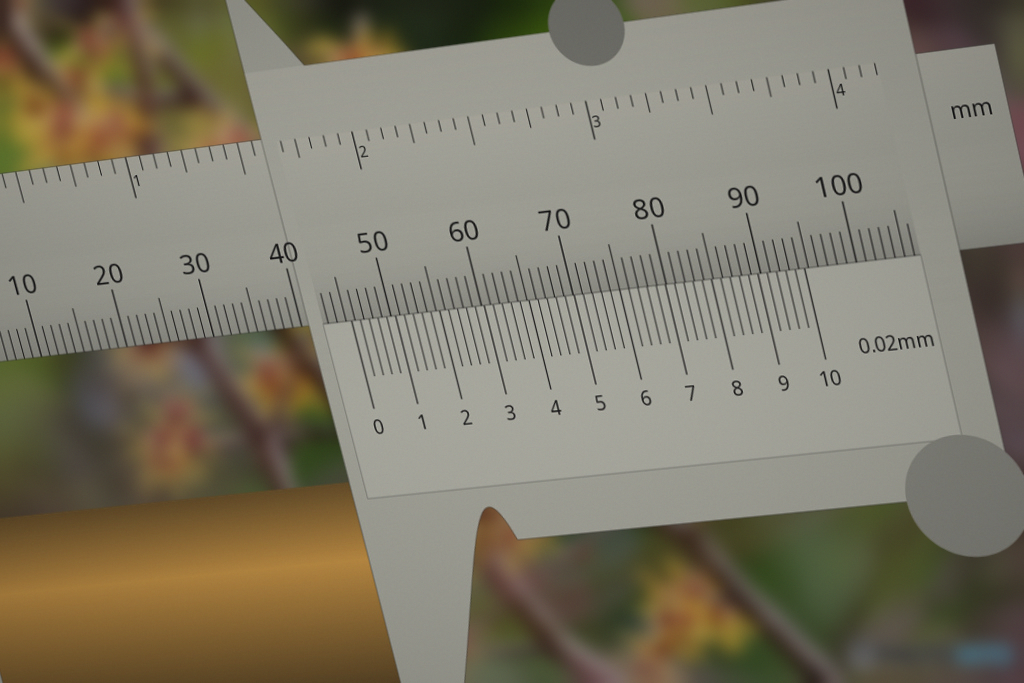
45.6mm
